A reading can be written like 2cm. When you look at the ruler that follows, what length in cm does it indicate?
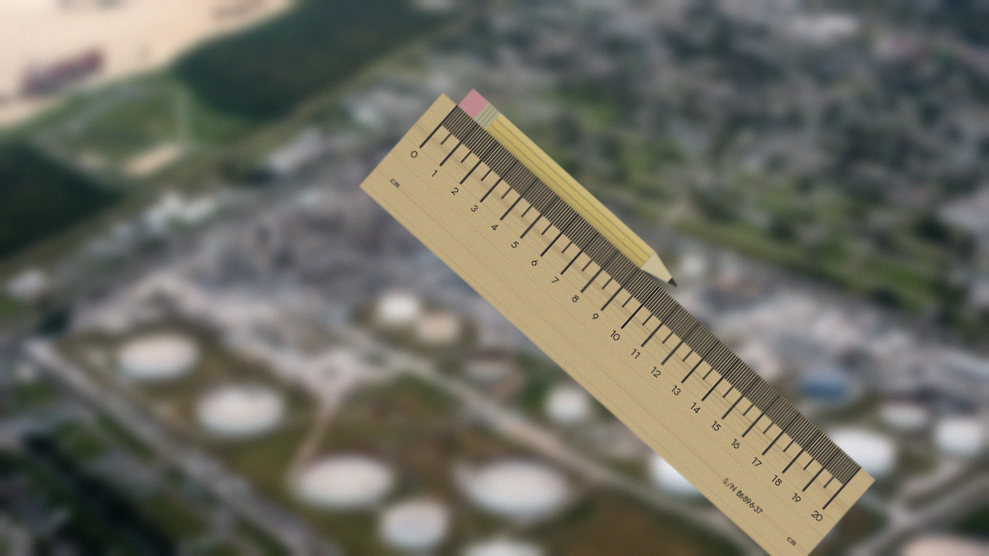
10.5cm
